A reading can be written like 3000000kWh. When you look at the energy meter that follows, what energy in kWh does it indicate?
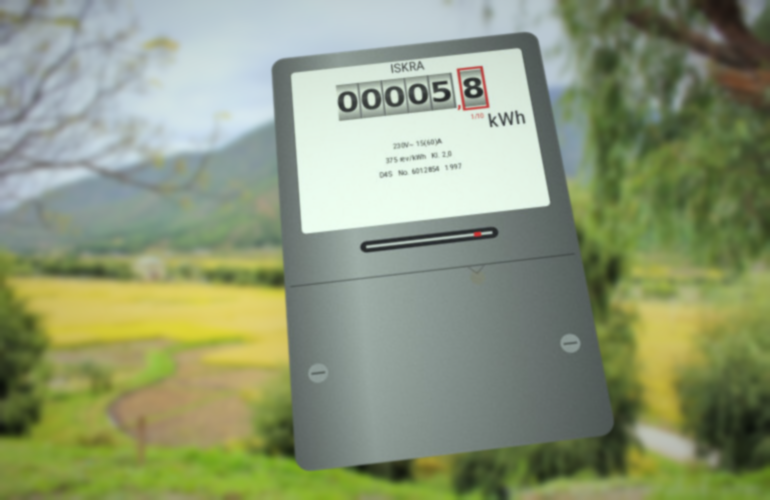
5.8kWh
